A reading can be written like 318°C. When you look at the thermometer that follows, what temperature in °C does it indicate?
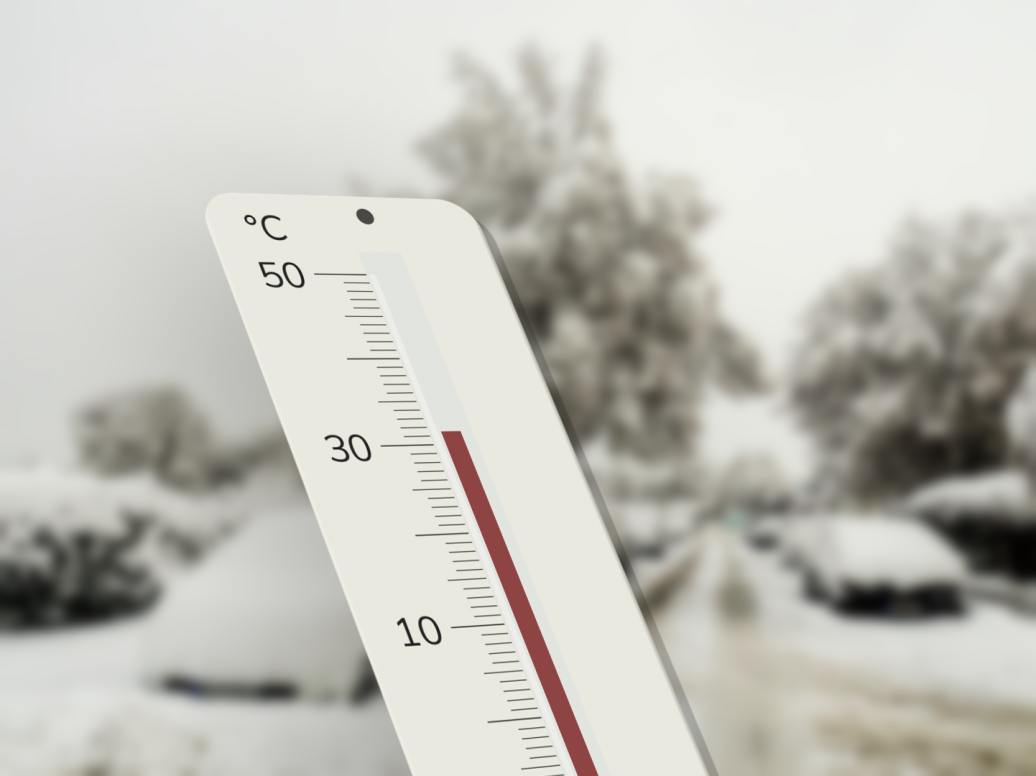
31.5°C
